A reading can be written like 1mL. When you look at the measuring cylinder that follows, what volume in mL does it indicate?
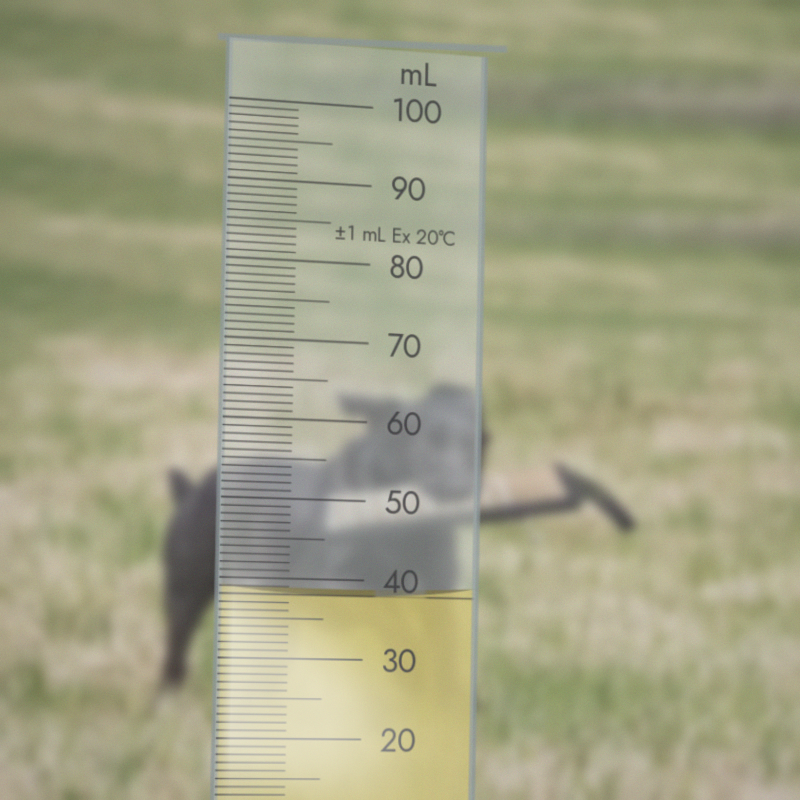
38mL
